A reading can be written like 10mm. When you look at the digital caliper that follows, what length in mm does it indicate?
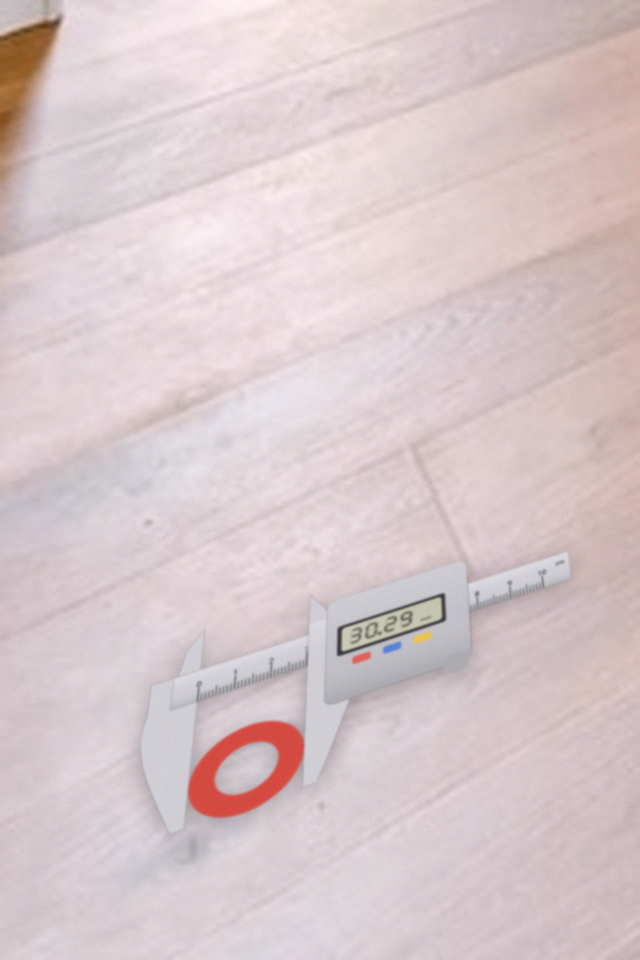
30.29mm
